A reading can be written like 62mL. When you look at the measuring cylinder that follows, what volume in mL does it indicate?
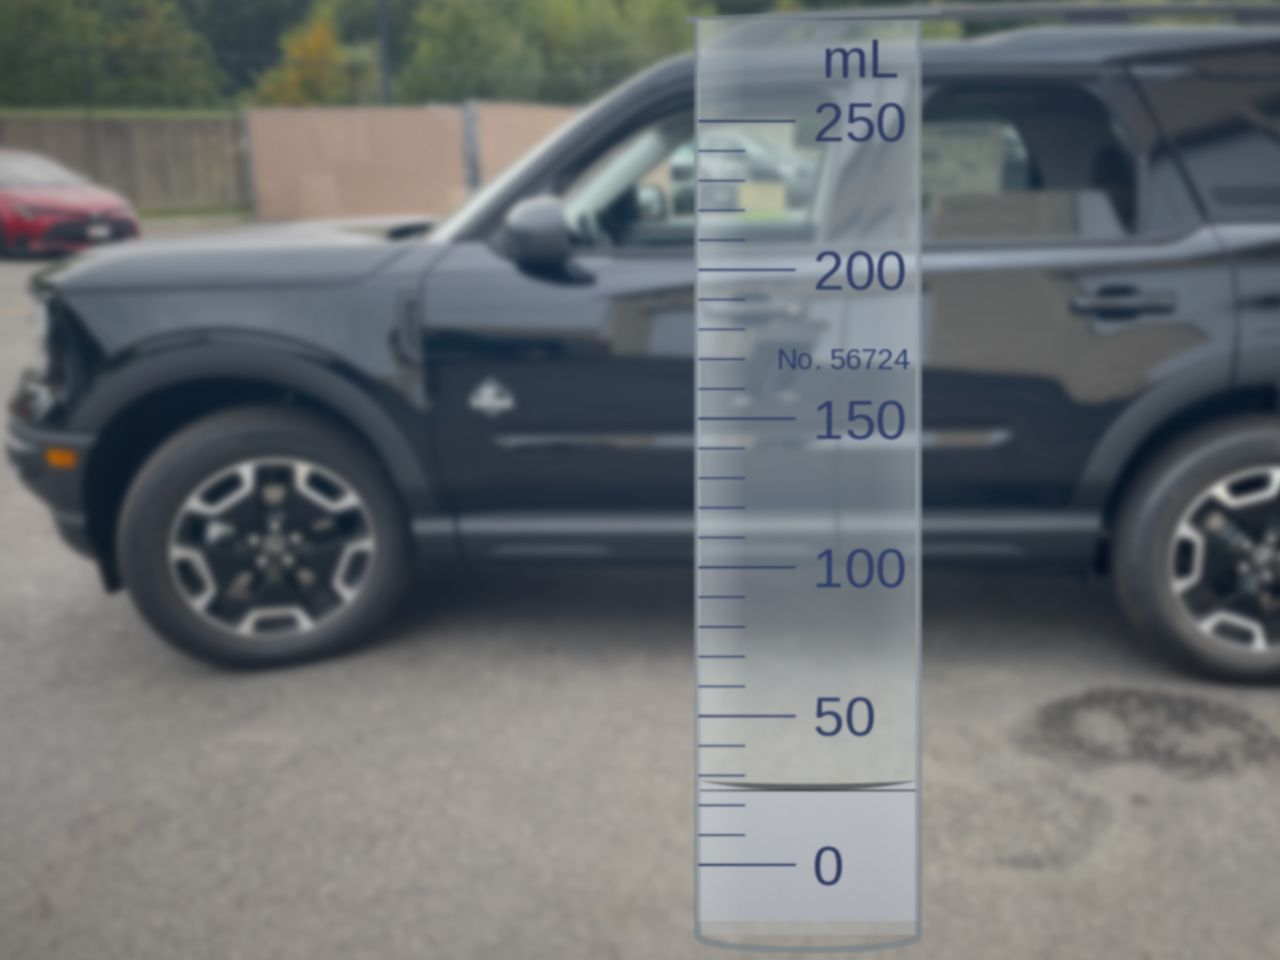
25mL
